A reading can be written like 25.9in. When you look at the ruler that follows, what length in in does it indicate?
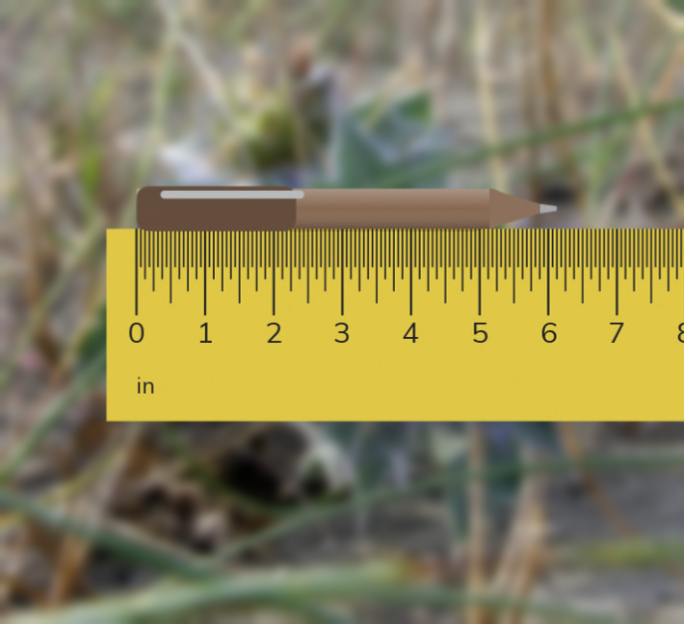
6.125in
